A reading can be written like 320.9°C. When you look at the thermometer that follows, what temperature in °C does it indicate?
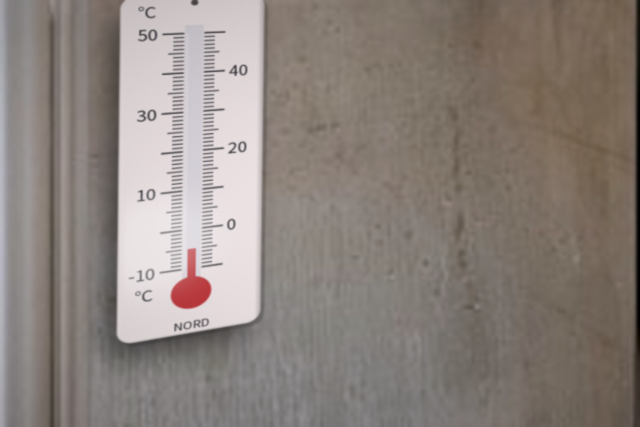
-5°C
